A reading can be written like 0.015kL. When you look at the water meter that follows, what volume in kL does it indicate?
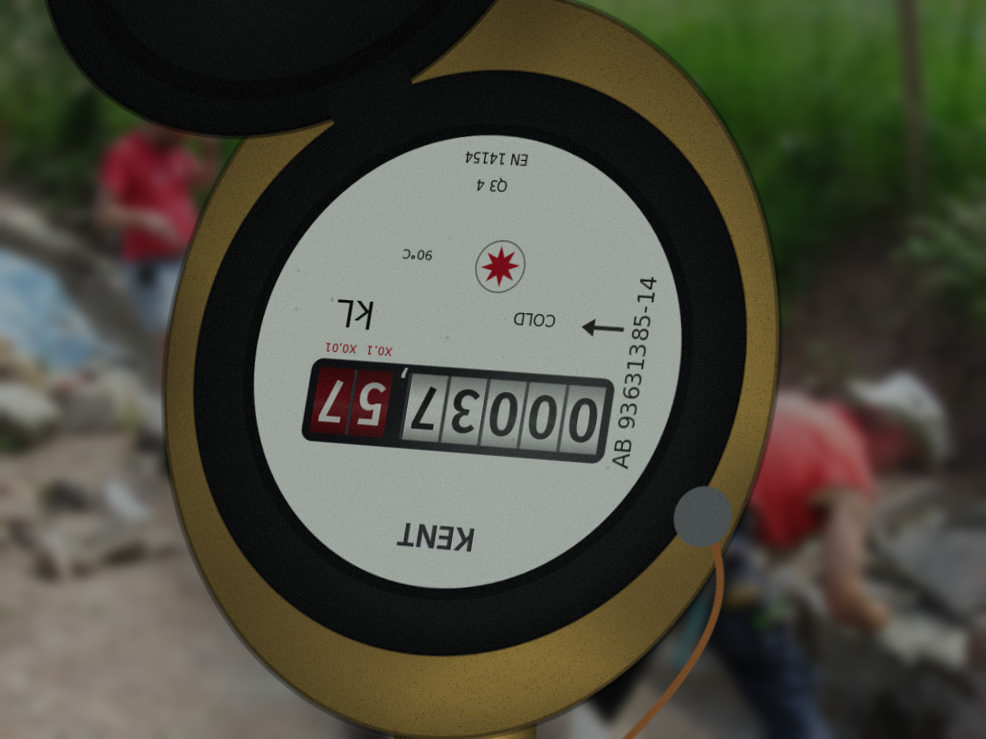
37.57kL
